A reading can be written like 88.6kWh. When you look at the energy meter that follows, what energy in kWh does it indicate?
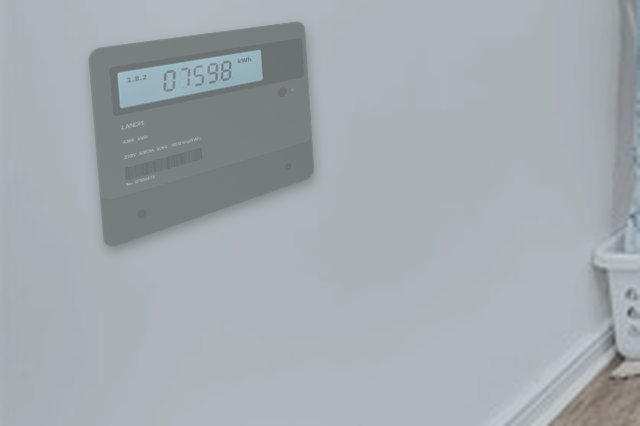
7598kWh
